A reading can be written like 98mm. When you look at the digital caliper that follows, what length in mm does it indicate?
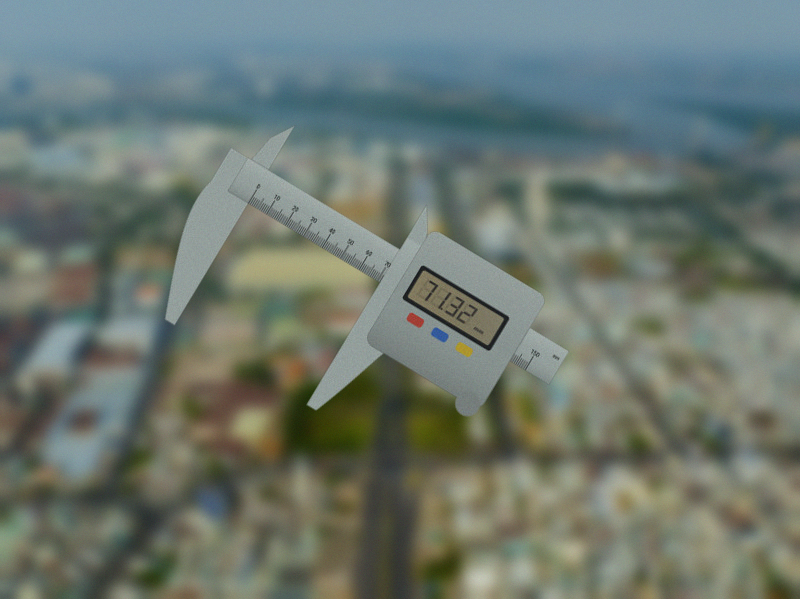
71.32mm
